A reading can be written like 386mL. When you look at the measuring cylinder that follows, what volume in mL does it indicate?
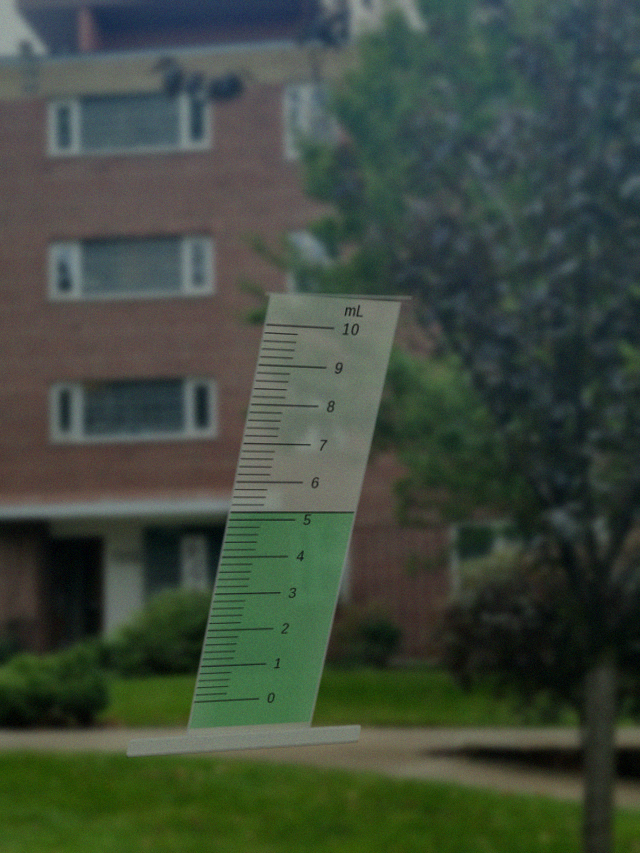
5.2mL
